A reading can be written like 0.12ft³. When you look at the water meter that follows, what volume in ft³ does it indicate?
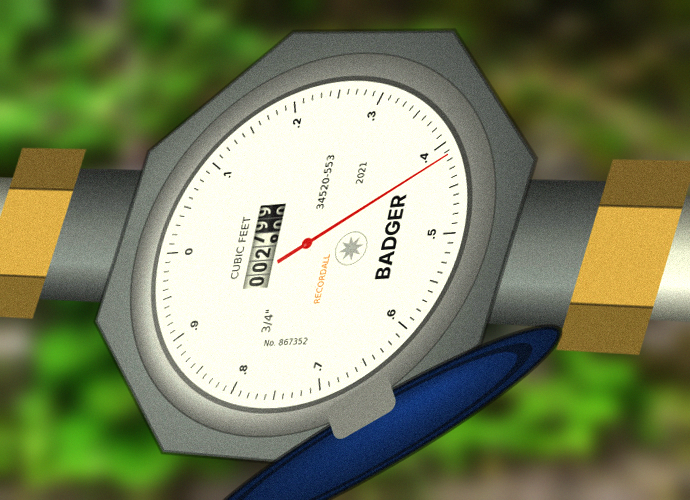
2799.41ft³
